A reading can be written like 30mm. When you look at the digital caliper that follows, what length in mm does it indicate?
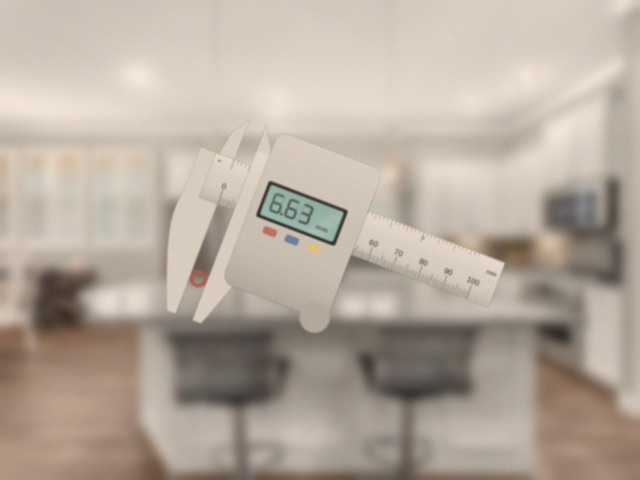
6.63mm
